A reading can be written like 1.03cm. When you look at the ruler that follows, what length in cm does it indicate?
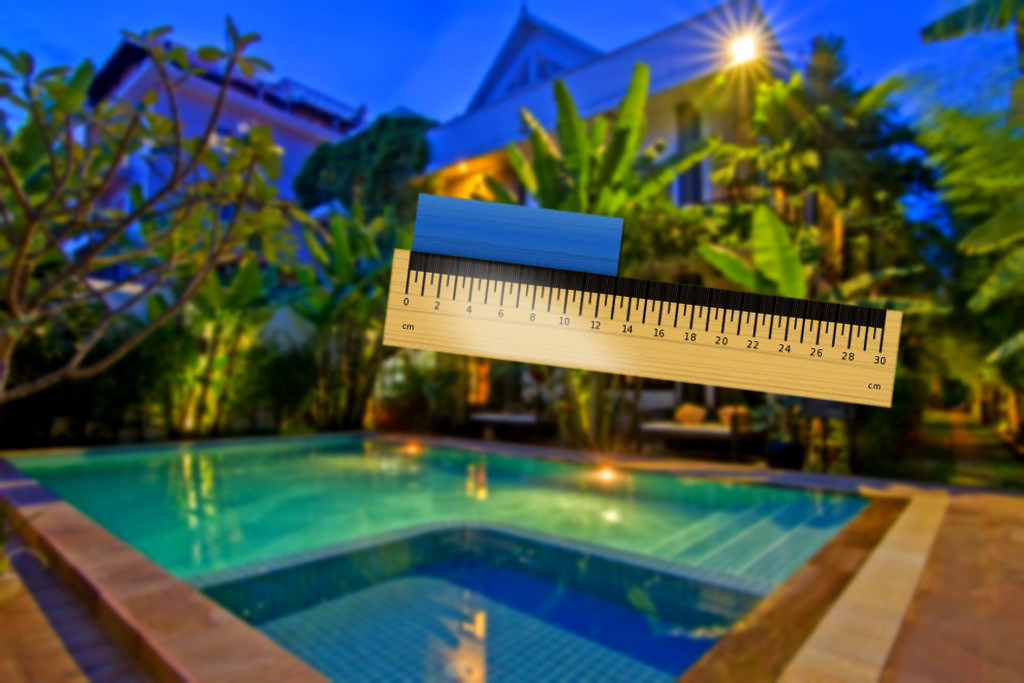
13cm
